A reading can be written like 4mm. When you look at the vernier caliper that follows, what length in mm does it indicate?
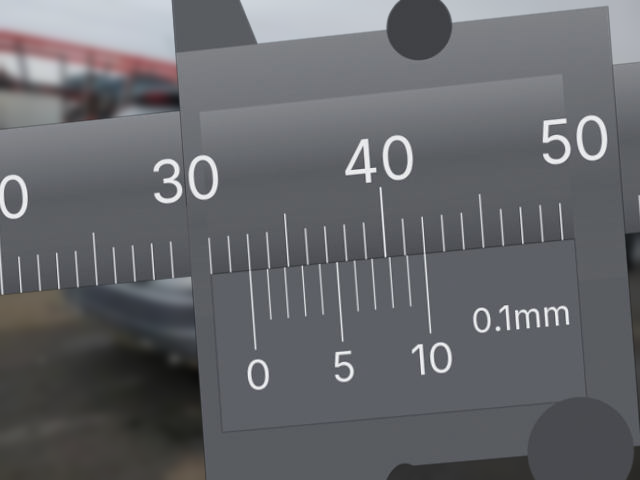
33.0mm
